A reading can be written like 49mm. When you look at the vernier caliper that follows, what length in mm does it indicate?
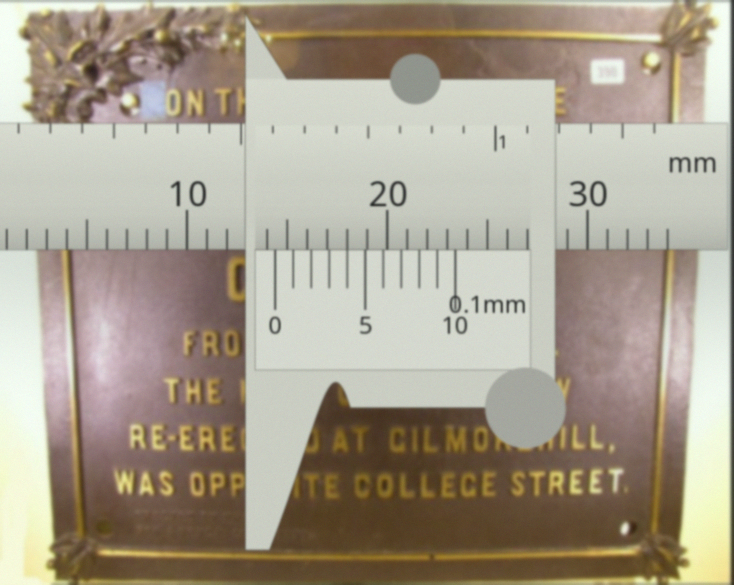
14.4mm
